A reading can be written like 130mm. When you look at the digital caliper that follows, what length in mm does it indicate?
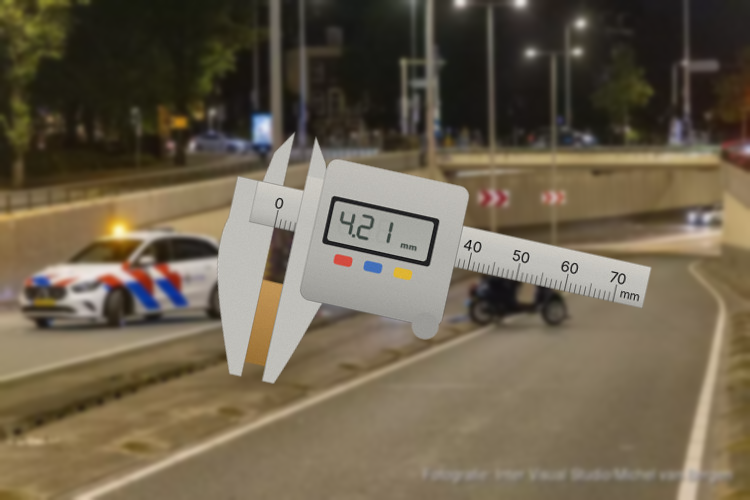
4.21mm
